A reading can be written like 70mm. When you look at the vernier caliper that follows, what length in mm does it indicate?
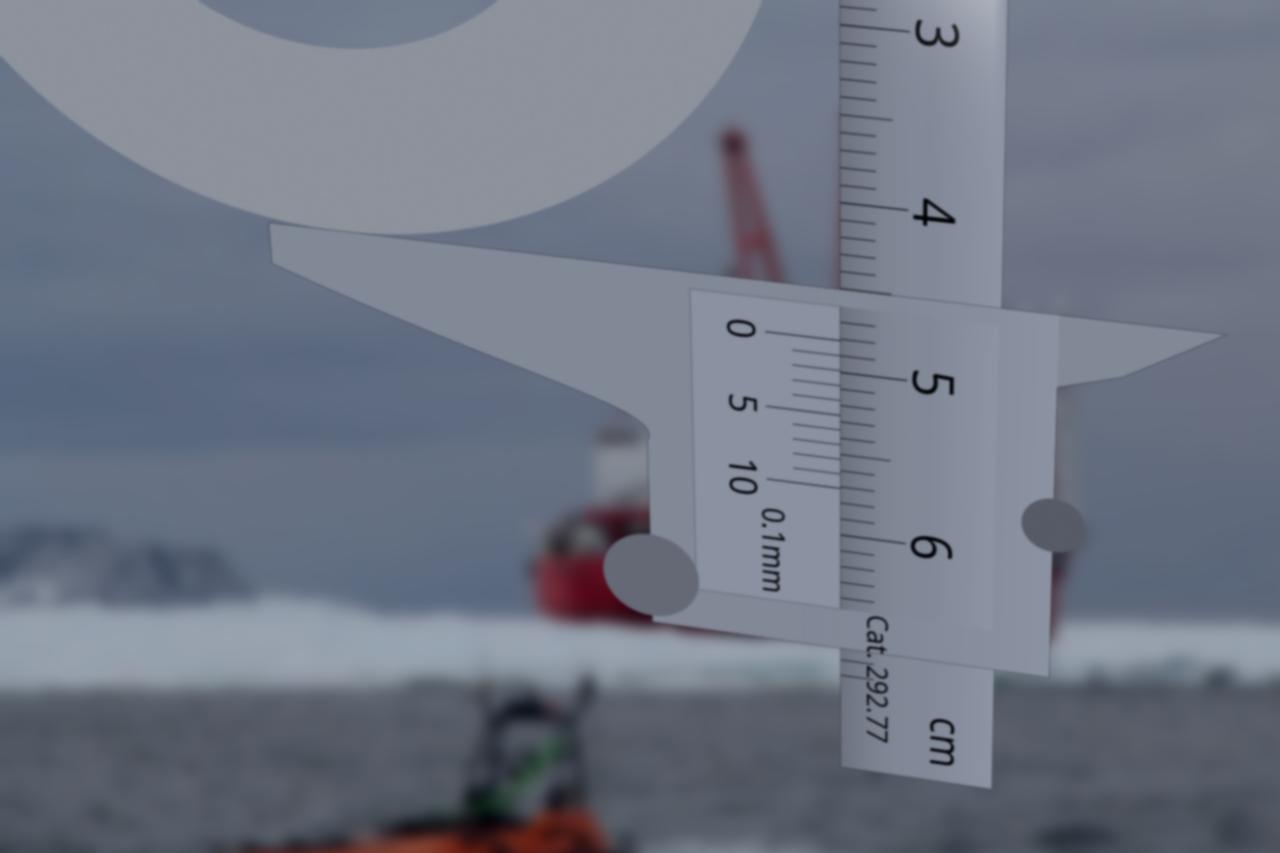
48.1mm
